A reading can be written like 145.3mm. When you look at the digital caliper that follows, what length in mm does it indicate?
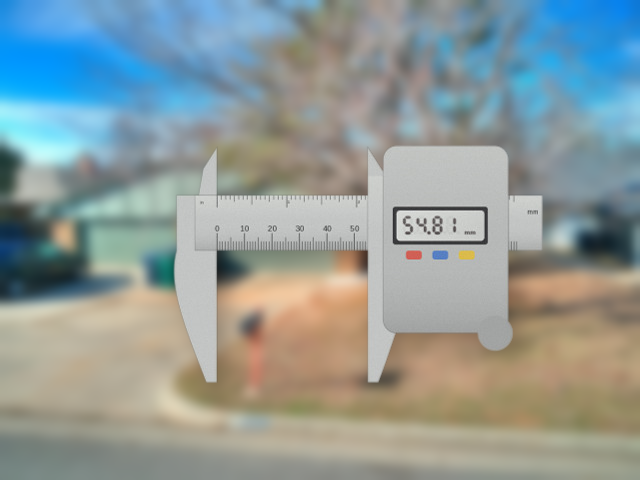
54.81mm
